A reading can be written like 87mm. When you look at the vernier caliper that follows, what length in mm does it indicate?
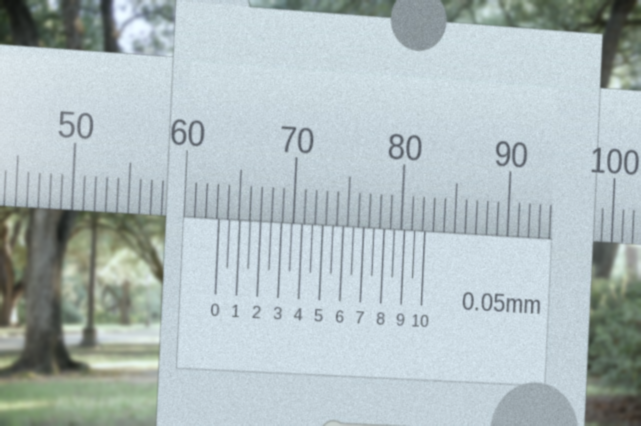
63.2mm
